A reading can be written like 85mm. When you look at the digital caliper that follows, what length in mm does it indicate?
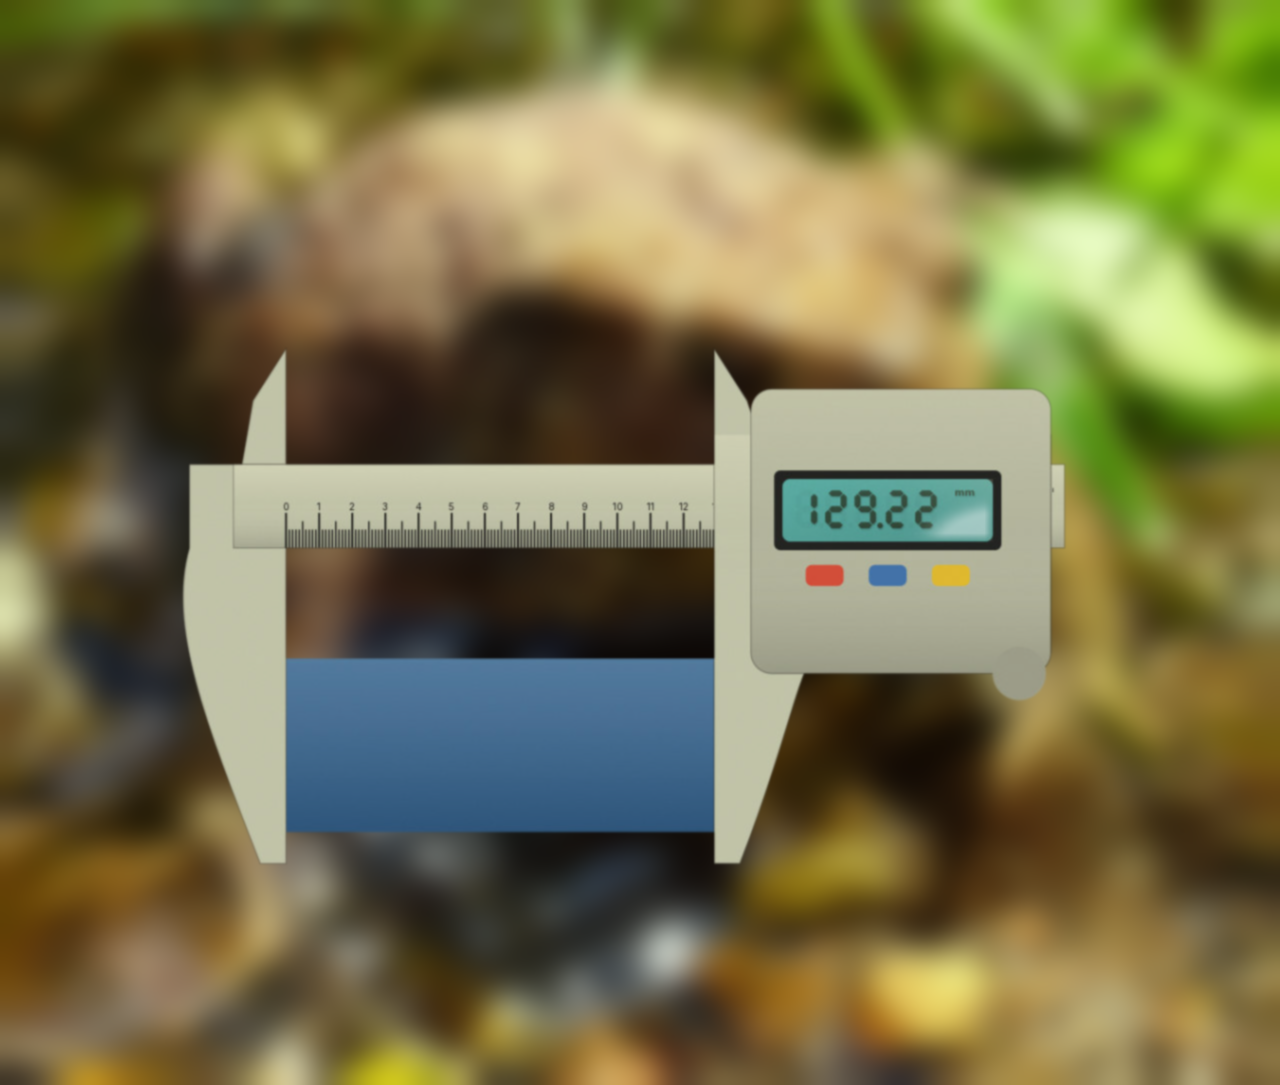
129.22mm
